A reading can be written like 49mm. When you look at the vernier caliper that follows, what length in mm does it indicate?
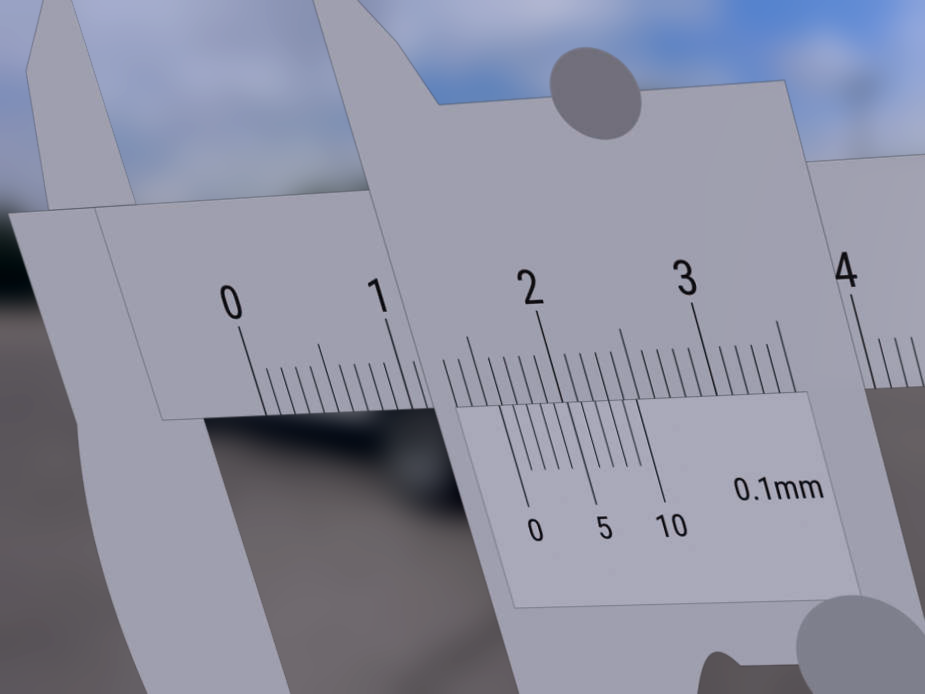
15.8mm
